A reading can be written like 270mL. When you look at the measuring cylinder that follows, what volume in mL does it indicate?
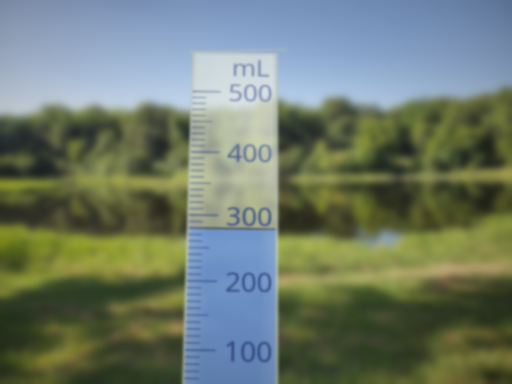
280mL
